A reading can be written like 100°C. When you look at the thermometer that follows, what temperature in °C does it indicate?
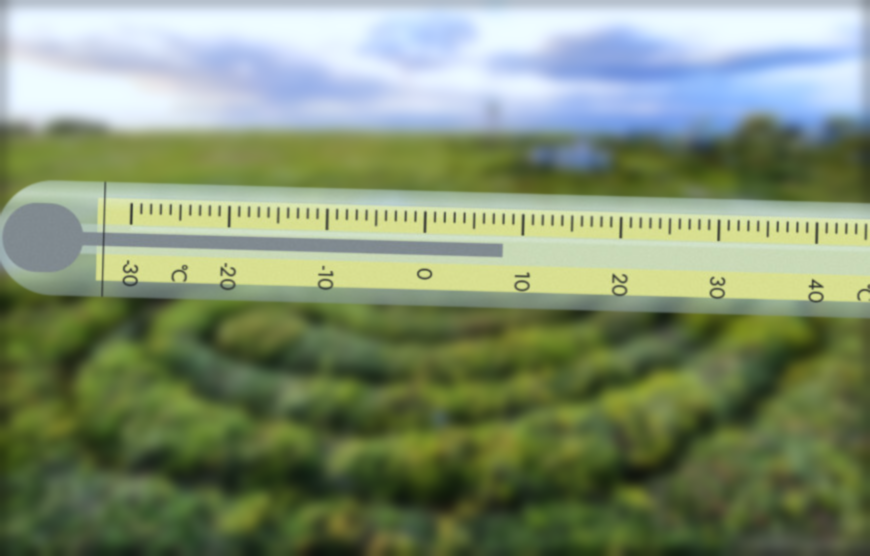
8°C
